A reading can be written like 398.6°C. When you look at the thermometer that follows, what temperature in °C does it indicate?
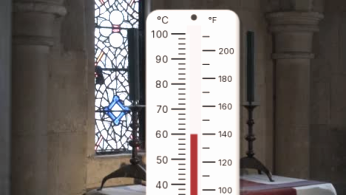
60°C
